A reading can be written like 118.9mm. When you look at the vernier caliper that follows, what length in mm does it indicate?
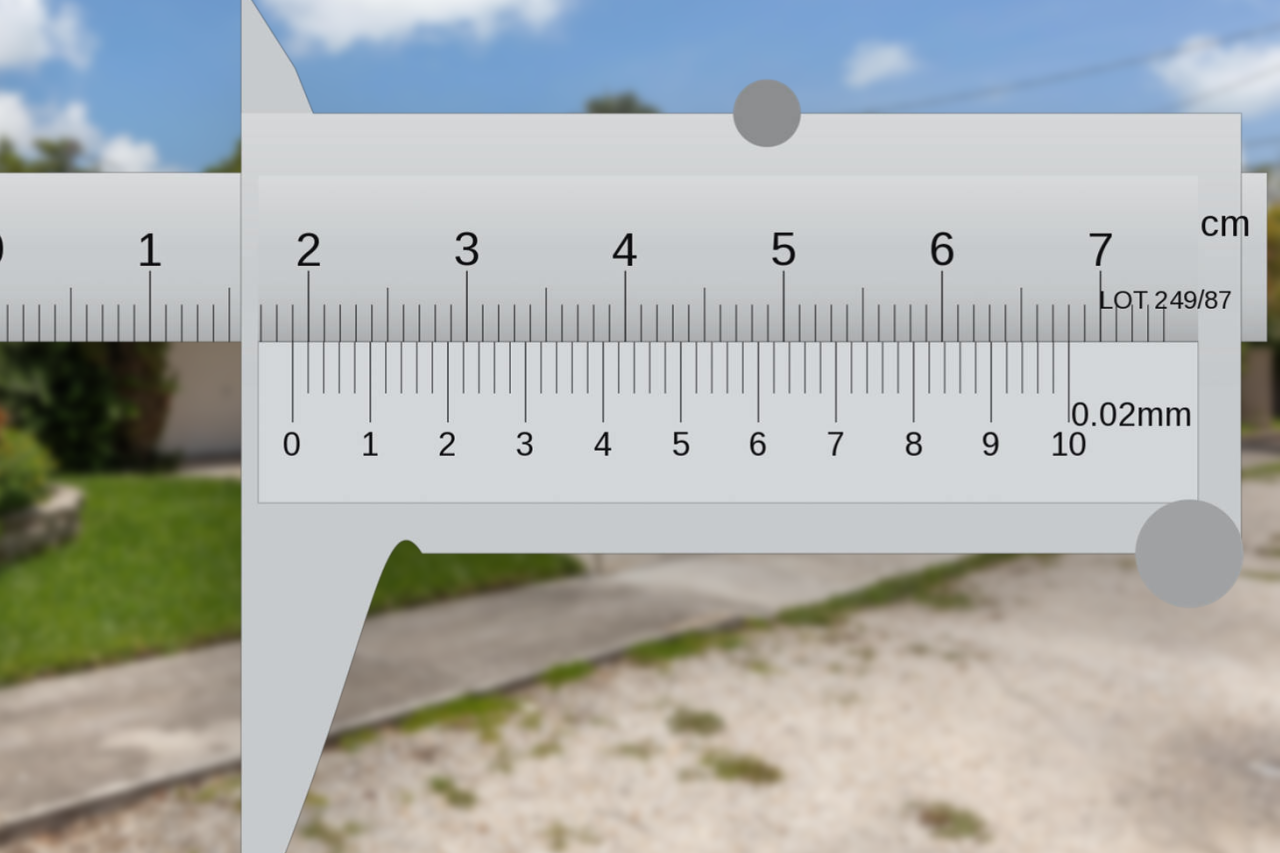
19.0mm
